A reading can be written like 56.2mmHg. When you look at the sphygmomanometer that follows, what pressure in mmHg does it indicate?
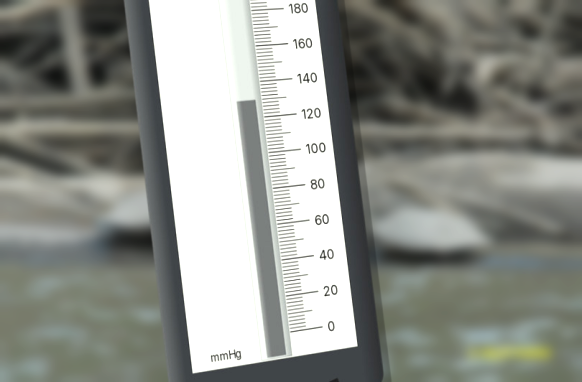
130mmHg
